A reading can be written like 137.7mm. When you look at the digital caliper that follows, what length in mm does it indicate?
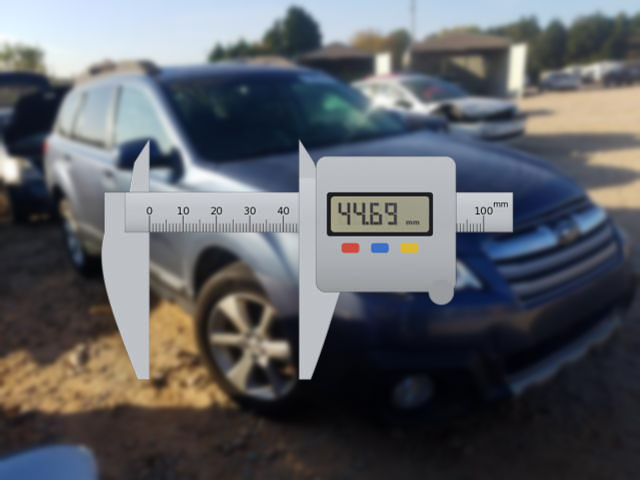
44.69mm
